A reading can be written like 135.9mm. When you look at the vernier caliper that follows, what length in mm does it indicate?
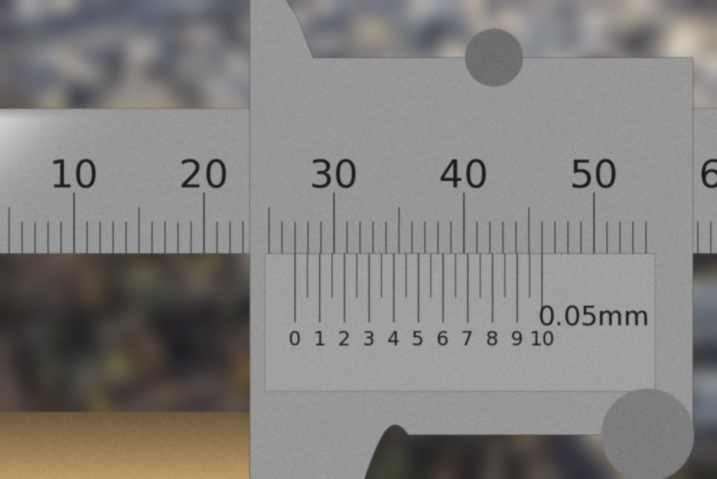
27.0mm
